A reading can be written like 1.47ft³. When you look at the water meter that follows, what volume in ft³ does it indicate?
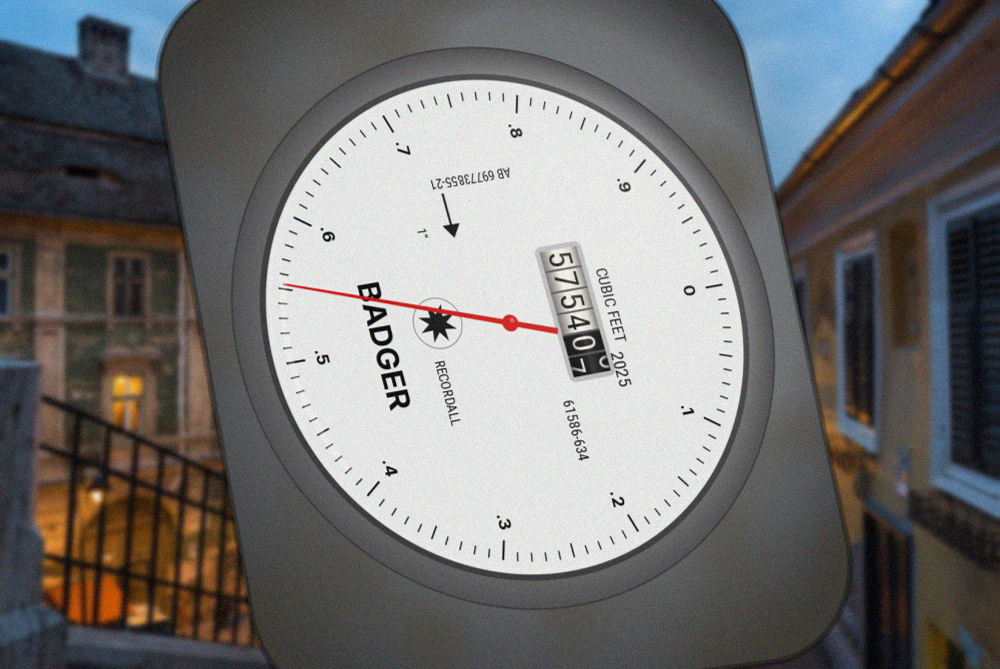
575406.55ft³
